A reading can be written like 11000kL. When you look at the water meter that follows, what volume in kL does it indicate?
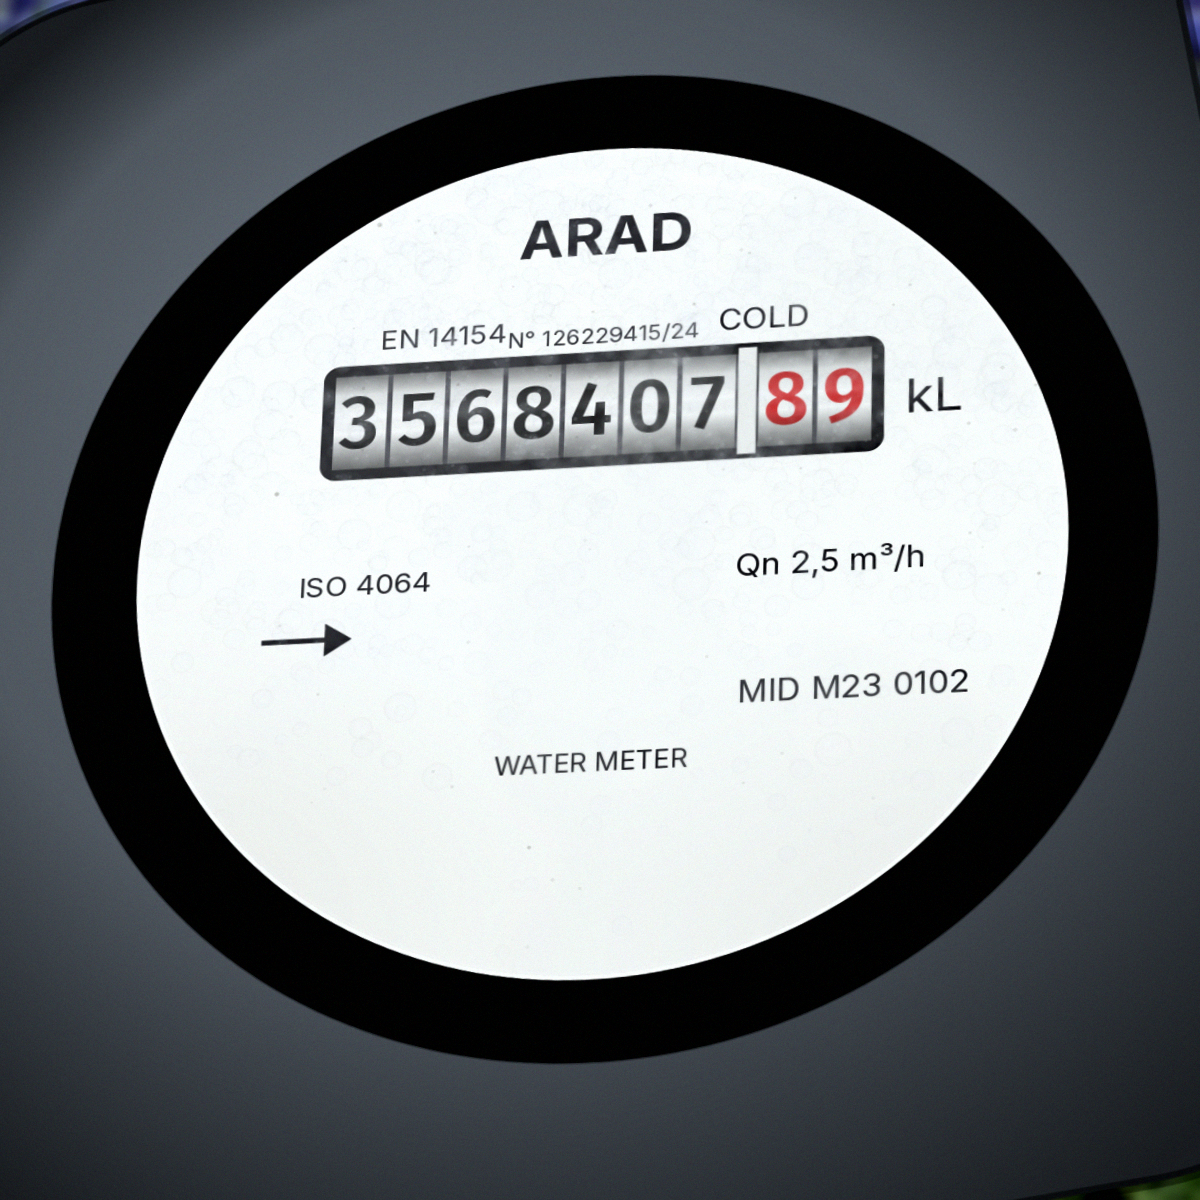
3568407.89kL
